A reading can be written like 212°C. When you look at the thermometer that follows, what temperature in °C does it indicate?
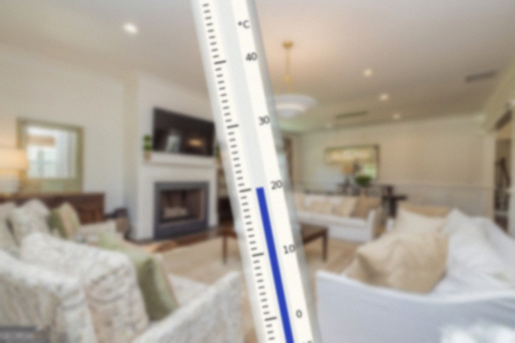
20°C
